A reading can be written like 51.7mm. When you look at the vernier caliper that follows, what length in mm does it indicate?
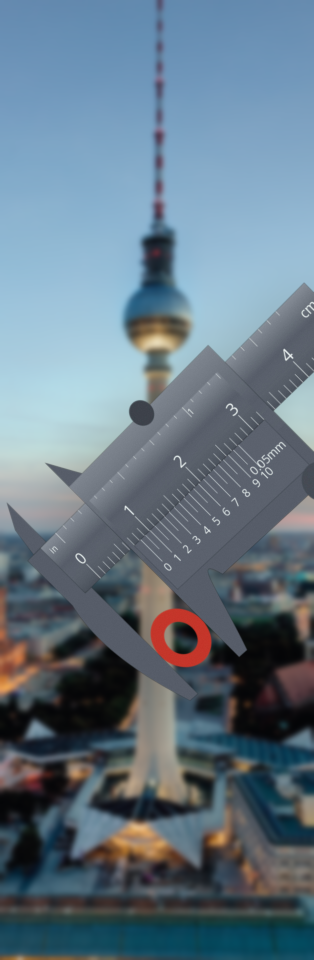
8.2mm
